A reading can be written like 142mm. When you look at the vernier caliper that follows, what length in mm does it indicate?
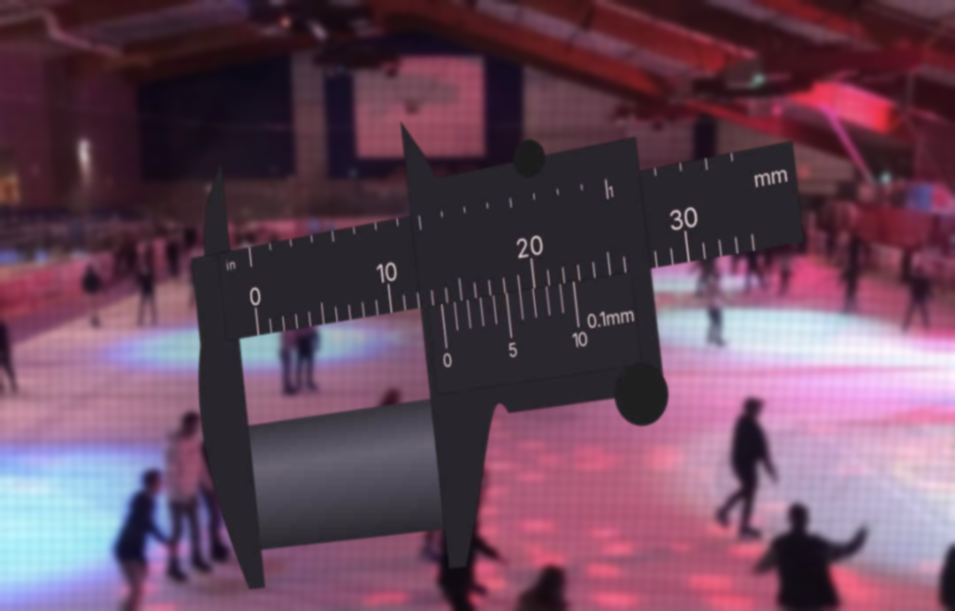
13.6mm
